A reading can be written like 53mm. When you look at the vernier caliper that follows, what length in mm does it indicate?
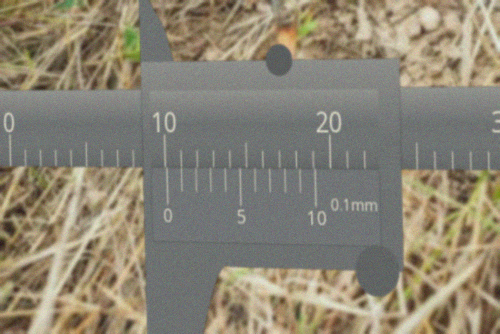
10.1mm
